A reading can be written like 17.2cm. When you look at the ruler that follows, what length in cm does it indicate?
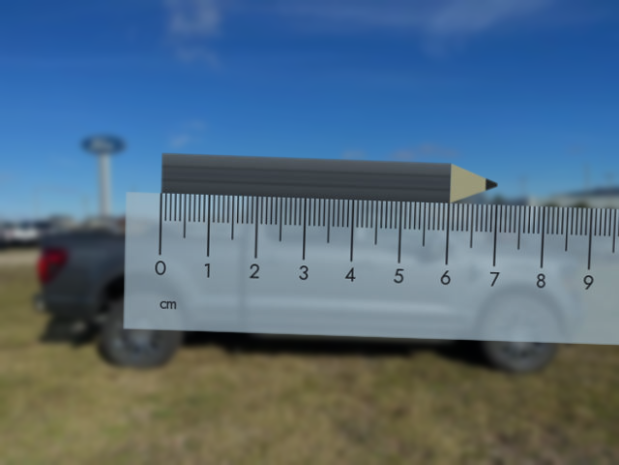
7cm
